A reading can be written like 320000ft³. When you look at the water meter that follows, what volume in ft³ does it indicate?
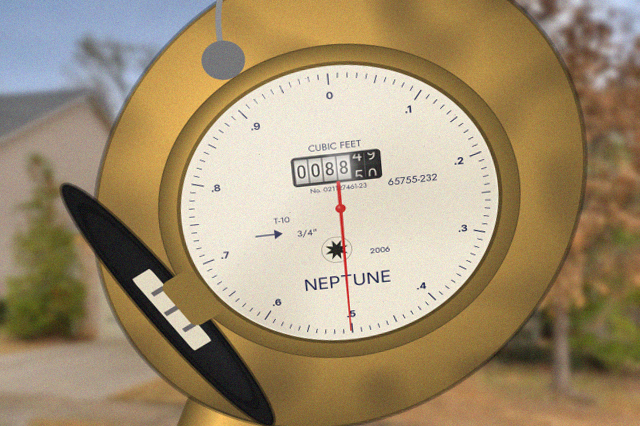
8849.50ft³
